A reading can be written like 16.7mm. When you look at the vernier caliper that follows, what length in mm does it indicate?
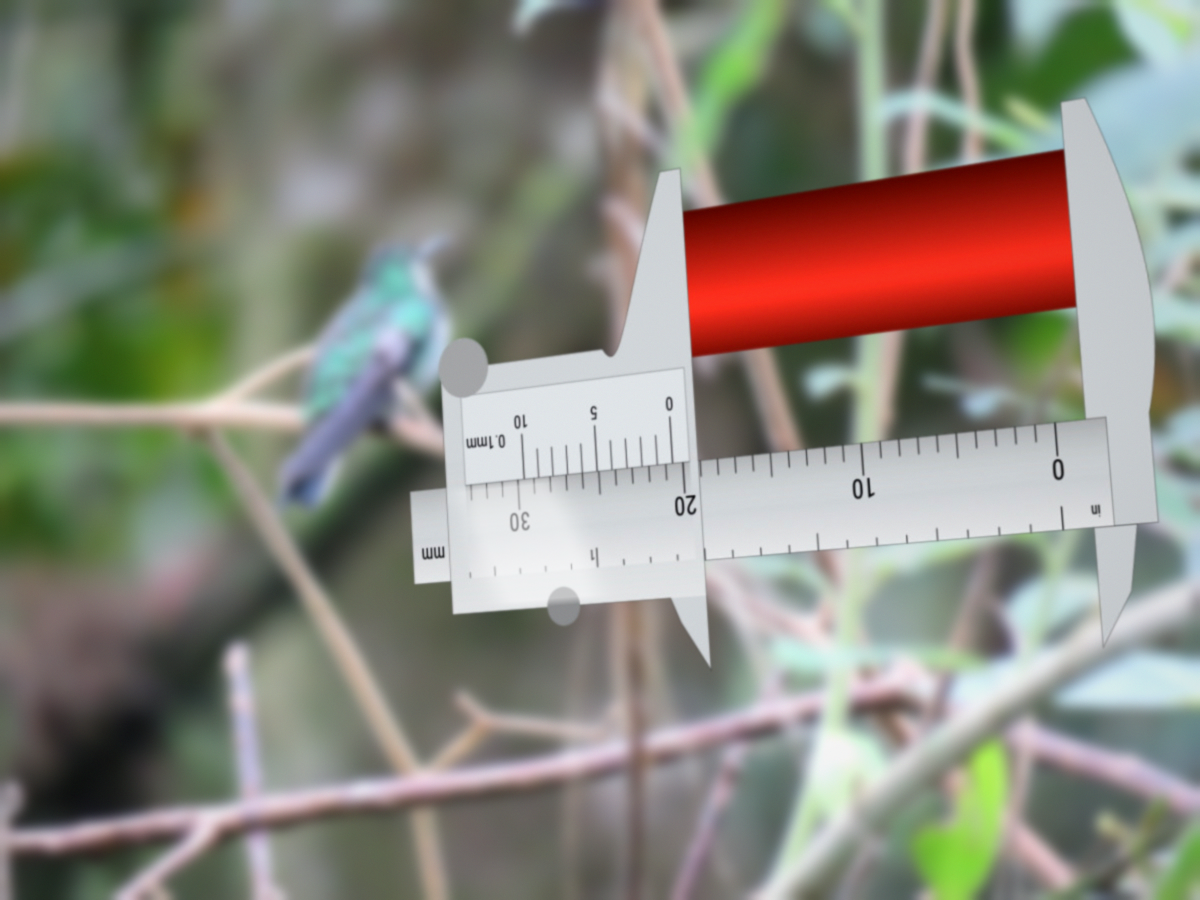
20.6mm
